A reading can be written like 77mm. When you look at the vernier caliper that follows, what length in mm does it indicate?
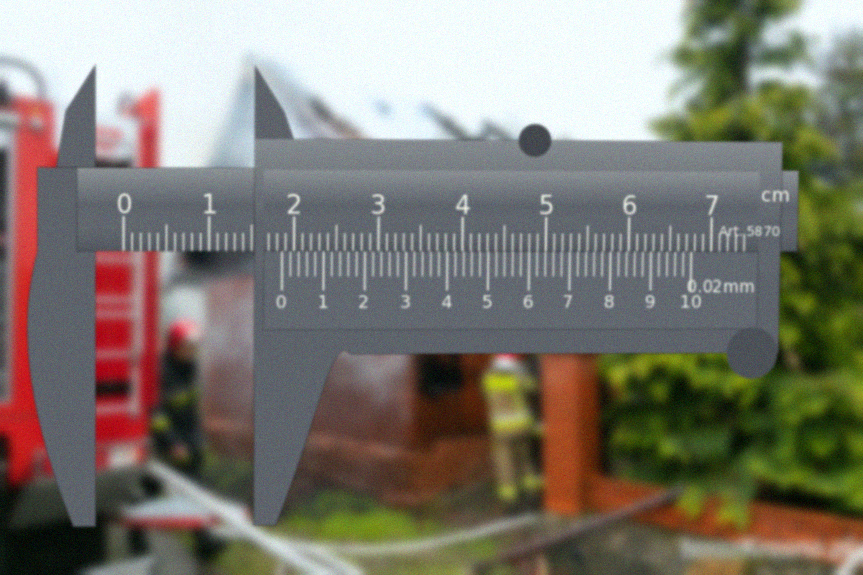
18.6mm
